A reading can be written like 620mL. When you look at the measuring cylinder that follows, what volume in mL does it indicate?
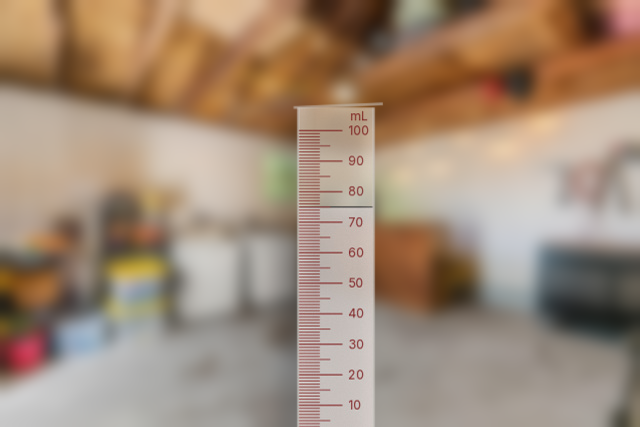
75mL
